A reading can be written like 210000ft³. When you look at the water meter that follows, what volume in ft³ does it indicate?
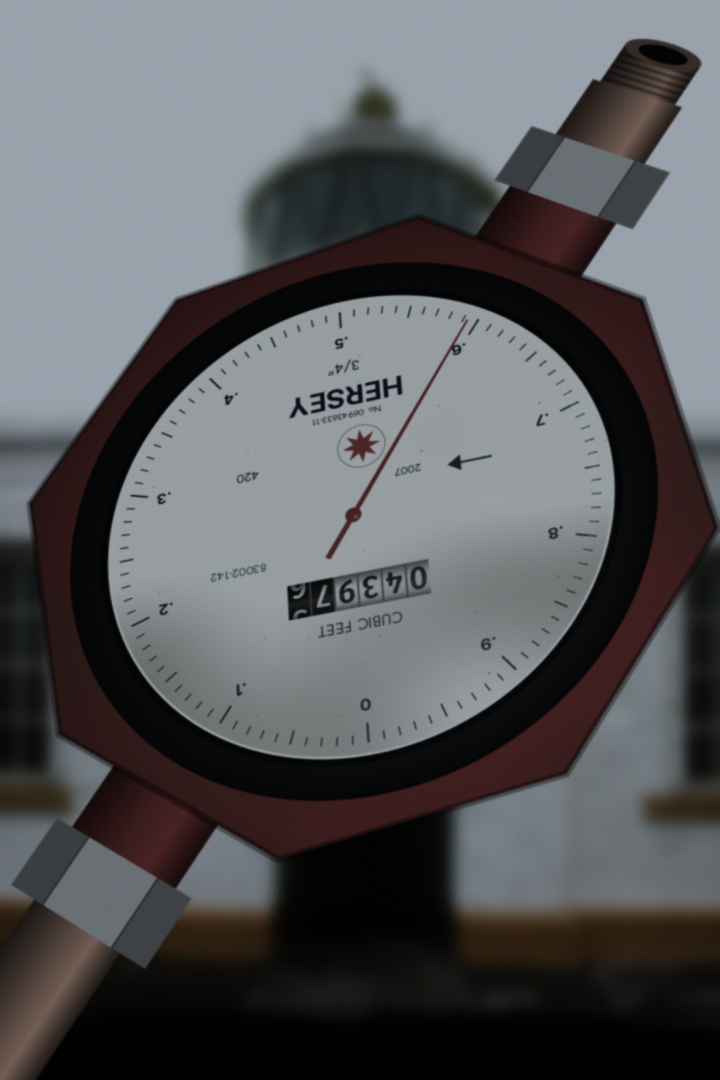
43975.59ft³
